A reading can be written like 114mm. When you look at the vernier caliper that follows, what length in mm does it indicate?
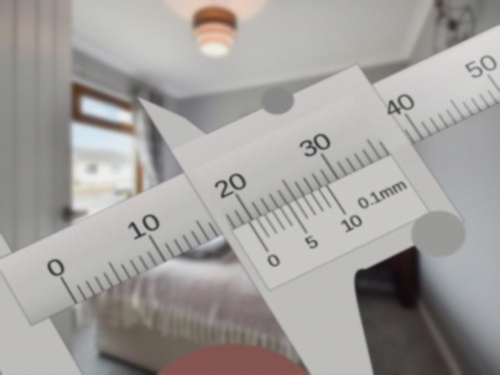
19.6mm
